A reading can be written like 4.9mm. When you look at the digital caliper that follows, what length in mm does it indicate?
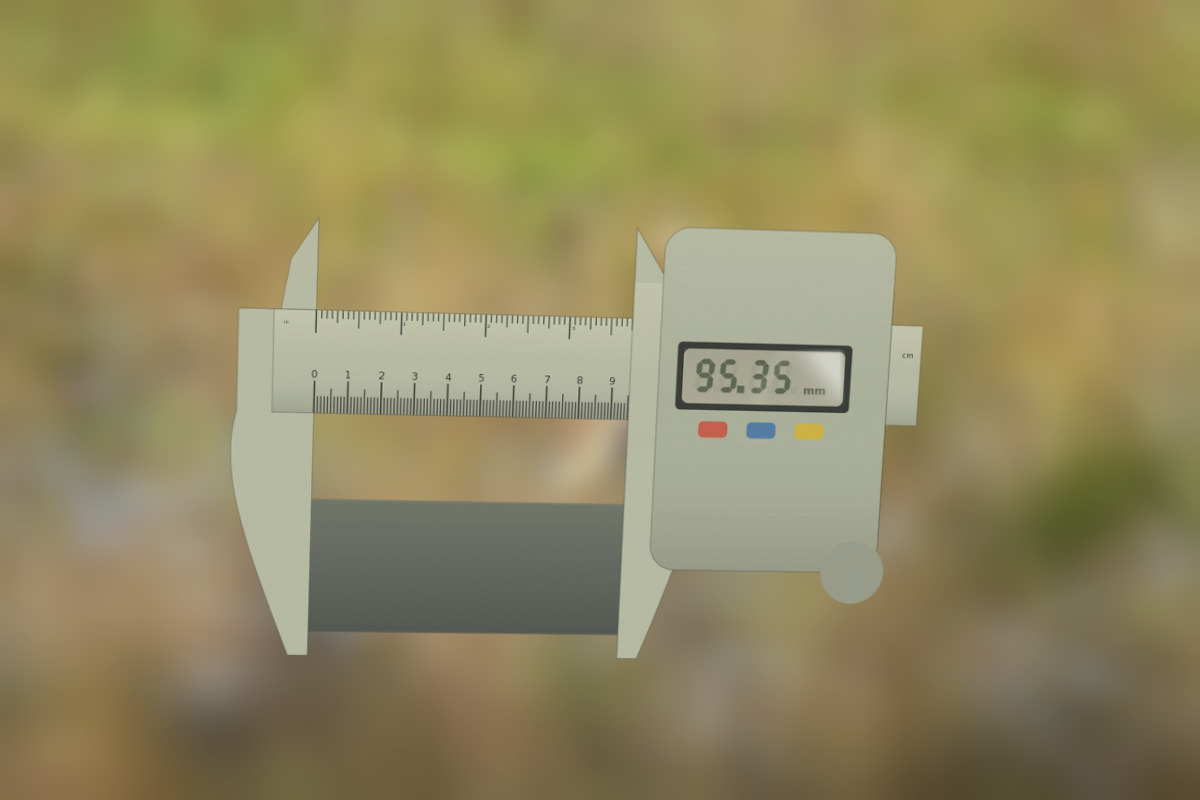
95.35mm
